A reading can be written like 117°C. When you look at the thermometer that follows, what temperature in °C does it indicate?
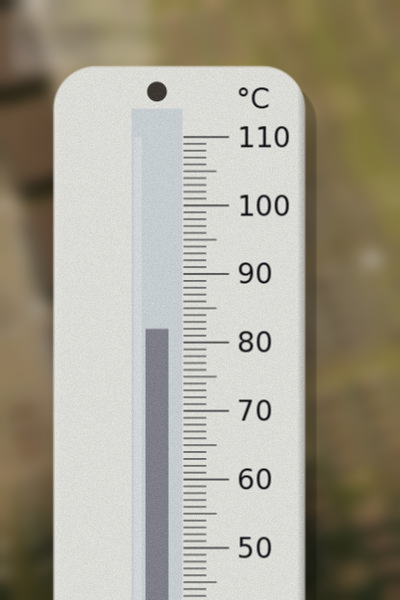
82°C
